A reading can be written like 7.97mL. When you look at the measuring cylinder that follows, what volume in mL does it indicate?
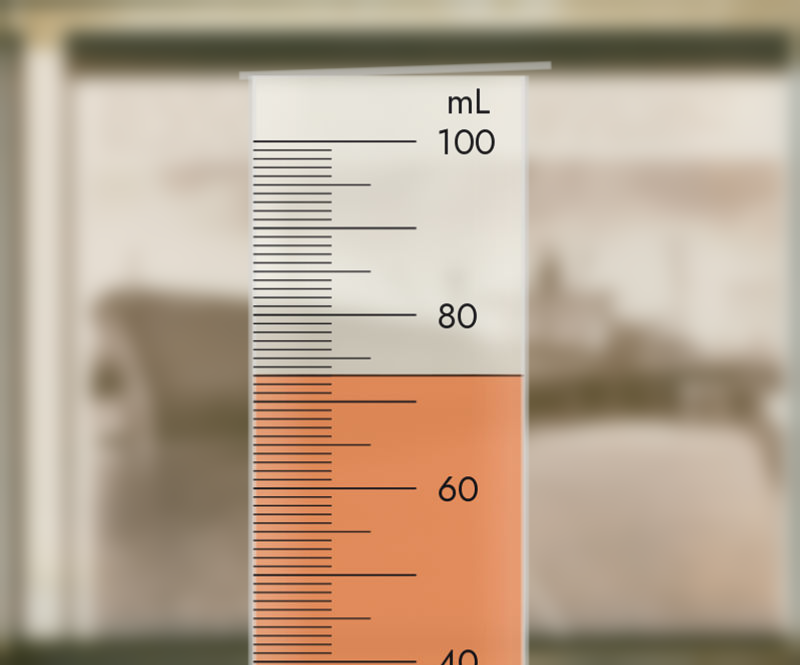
73mL
